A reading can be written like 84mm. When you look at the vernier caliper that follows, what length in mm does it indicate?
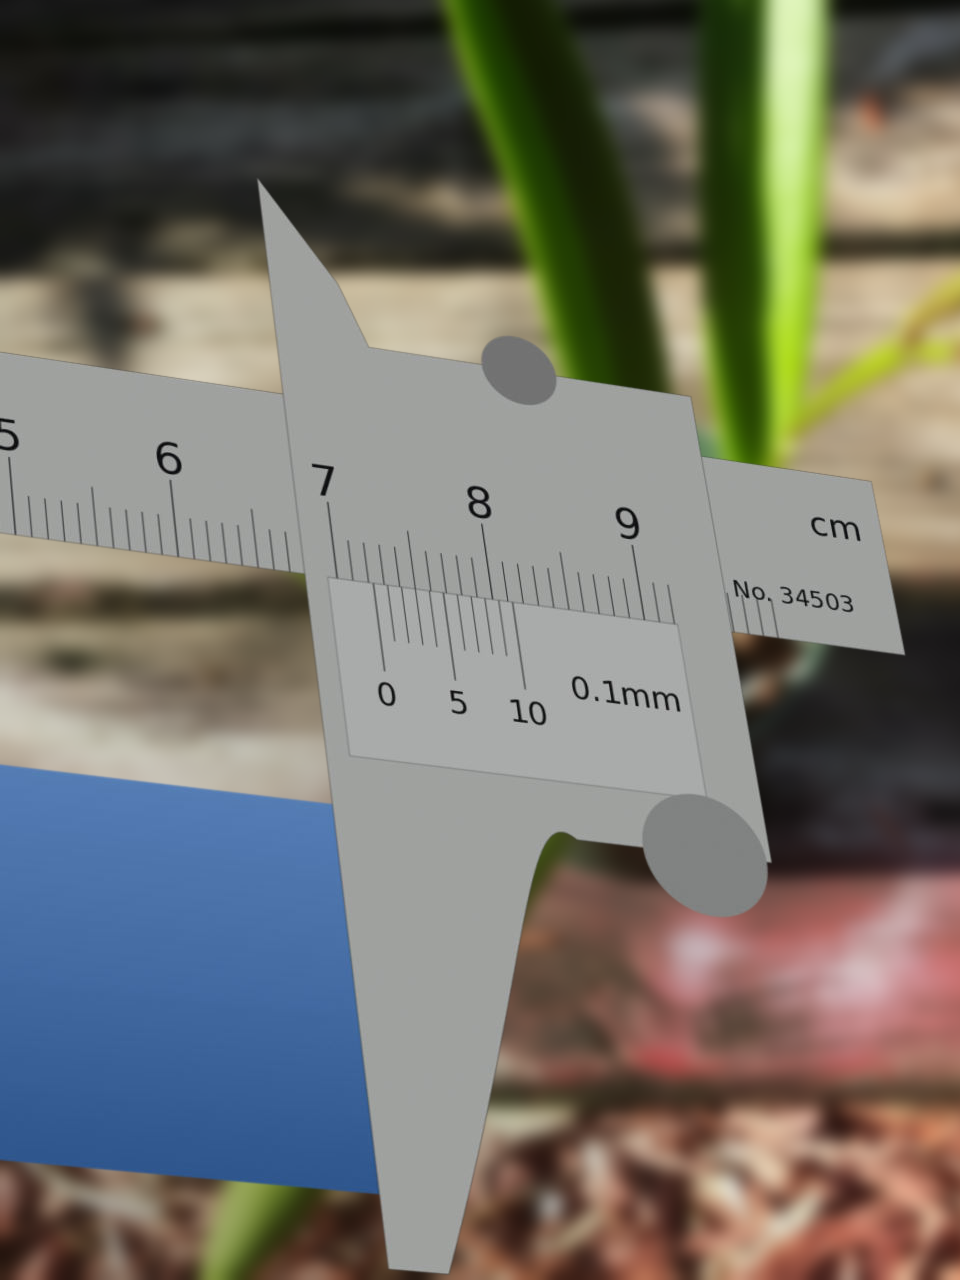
72.3mm
